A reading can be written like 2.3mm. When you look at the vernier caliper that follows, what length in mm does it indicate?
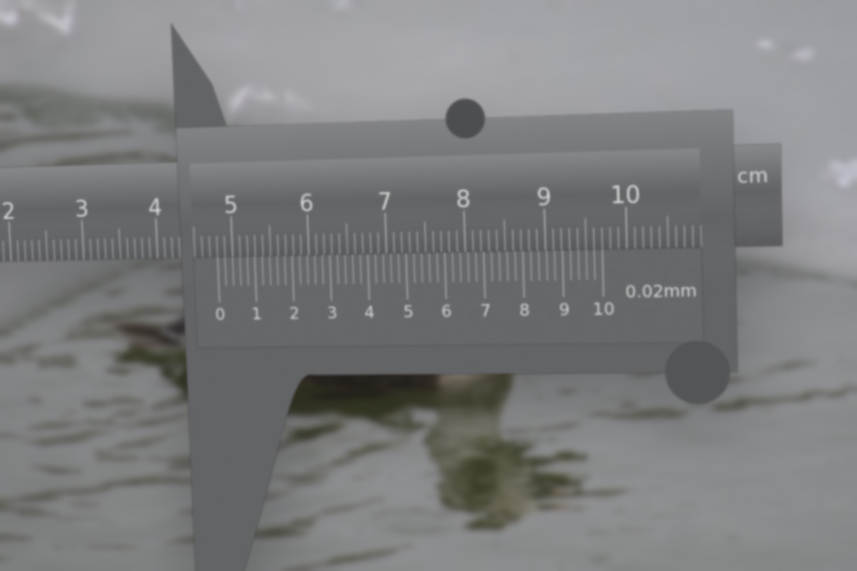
48.0mm
